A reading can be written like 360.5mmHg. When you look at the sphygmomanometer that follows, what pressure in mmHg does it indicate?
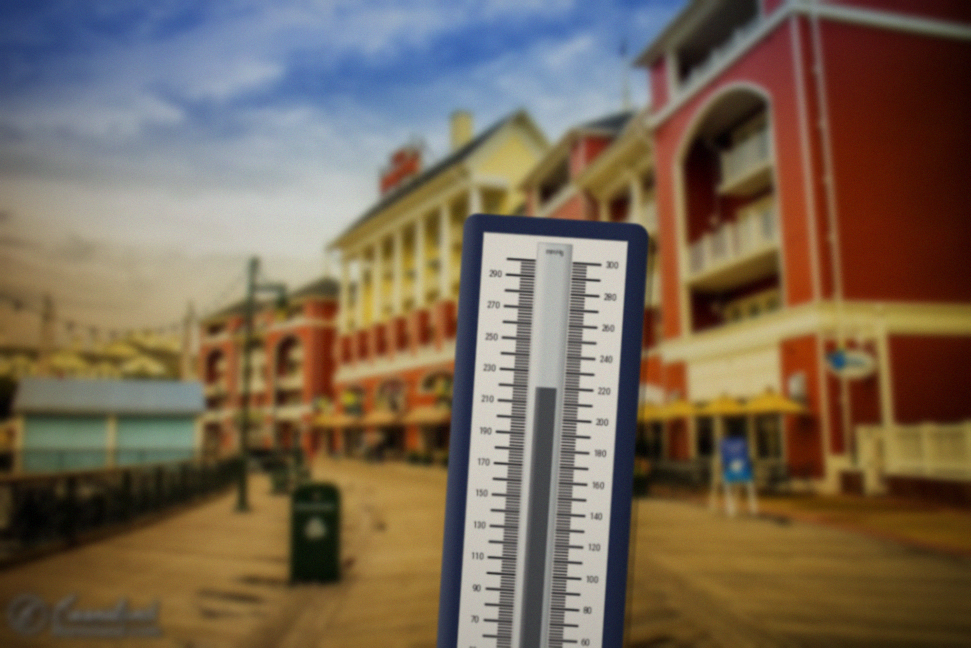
220mmHg
